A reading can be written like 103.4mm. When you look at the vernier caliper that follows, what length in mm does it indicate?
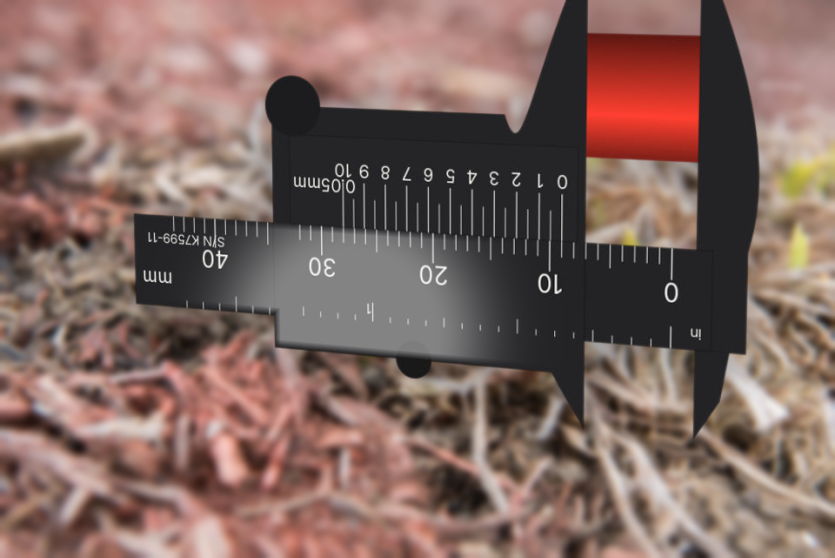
9.0mm
